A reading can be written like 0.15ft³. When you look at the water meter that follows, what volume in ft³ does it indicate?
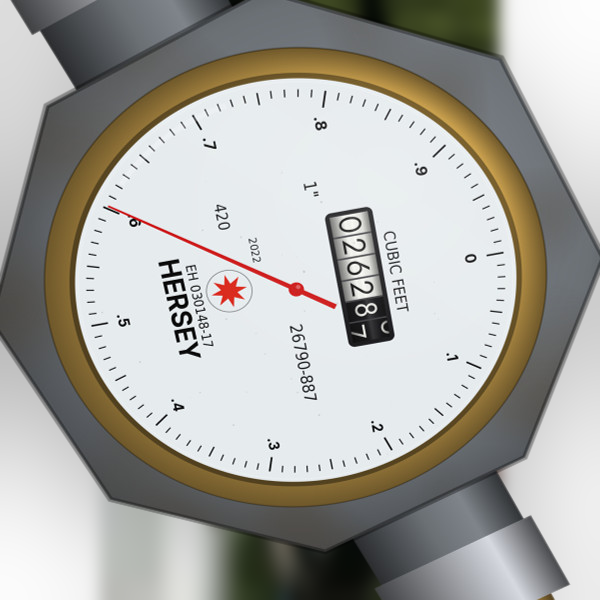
26286.60ft³
